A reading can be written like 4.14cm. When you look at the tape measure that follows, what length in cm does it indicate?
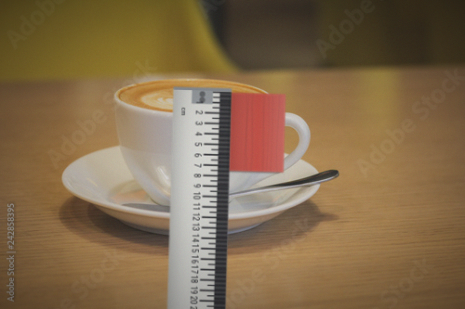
7.5cm
